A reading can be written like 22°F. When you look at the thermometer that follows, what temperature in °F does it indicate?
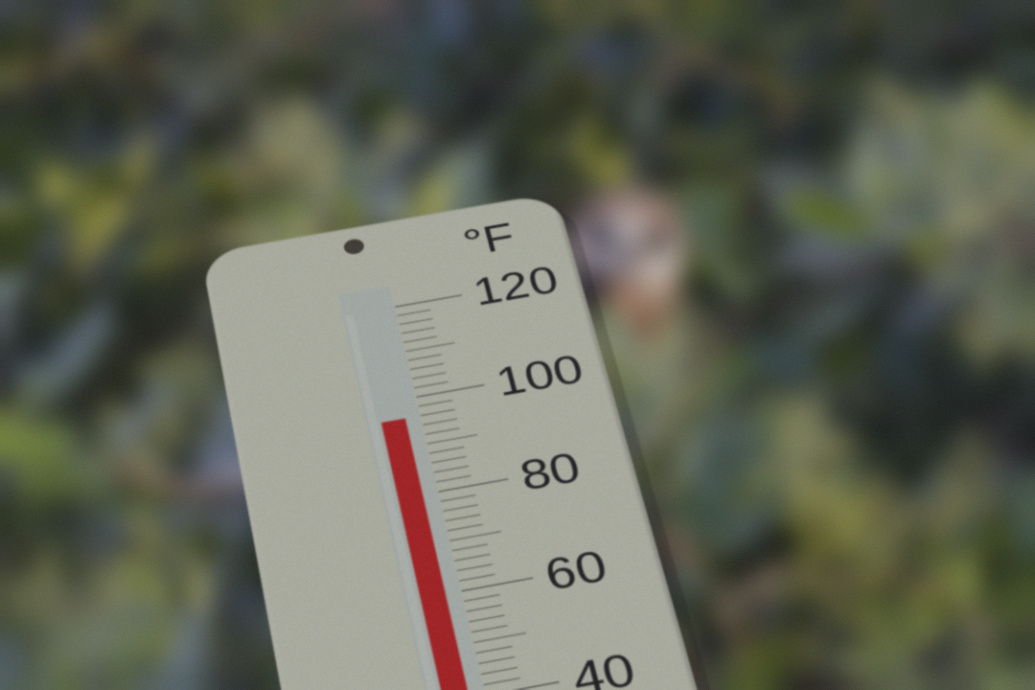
96°F
